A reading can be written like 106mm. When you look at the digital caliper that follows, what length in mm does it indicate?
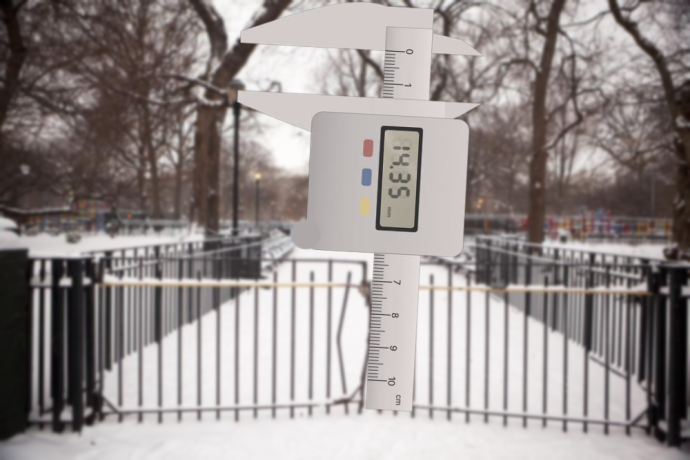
14.35mm
